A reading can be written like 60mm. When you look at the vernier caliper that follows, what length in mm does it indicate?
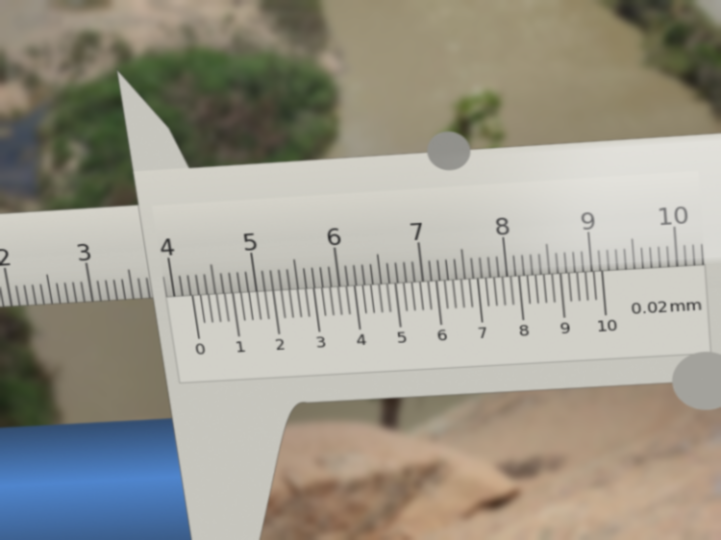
42.2mm
